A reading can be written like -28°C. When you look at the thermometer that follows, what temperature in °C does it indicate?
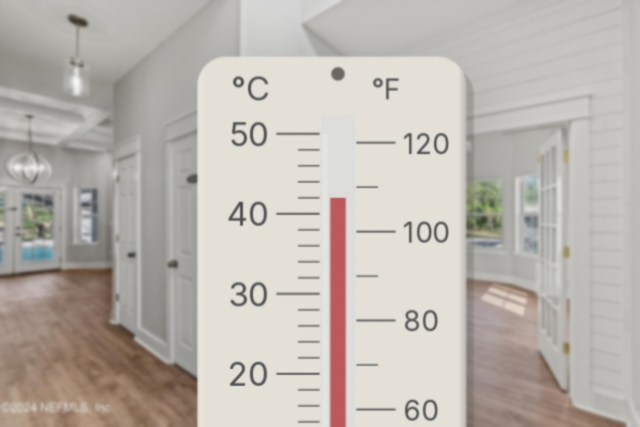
42°C
